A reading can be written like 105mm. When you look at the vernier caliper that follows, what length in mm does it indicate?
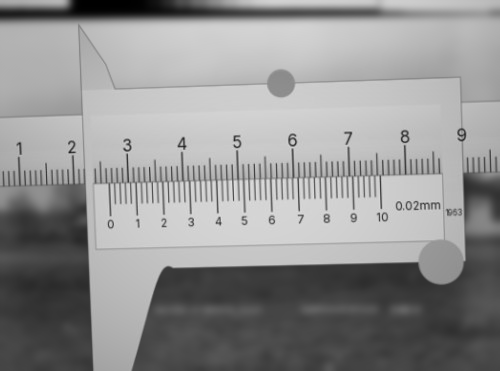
26.5mm
